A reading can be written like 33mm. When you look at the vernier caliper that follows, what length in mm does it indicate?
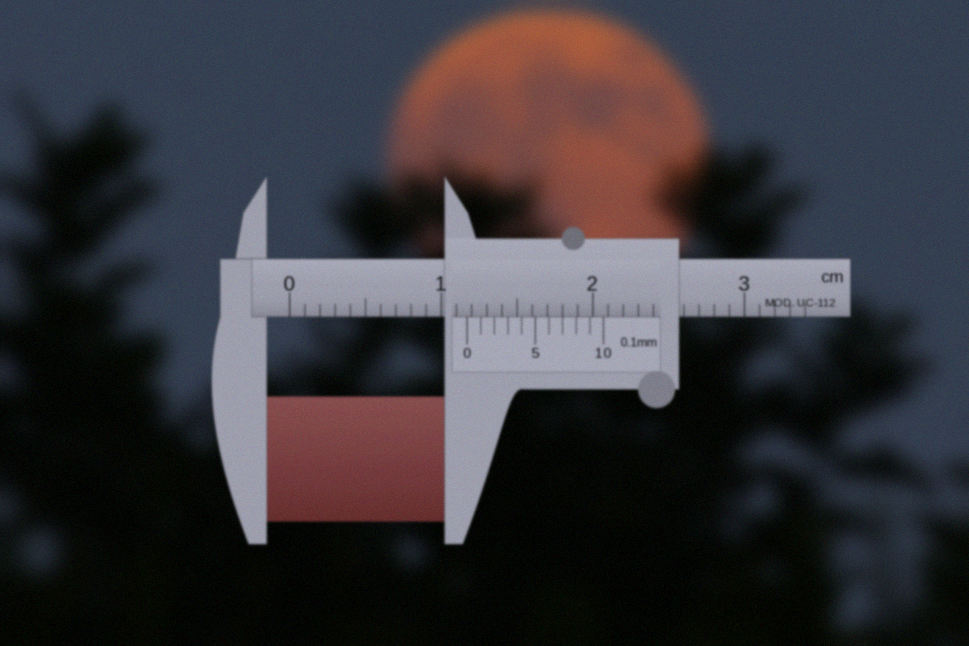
11.7mm
